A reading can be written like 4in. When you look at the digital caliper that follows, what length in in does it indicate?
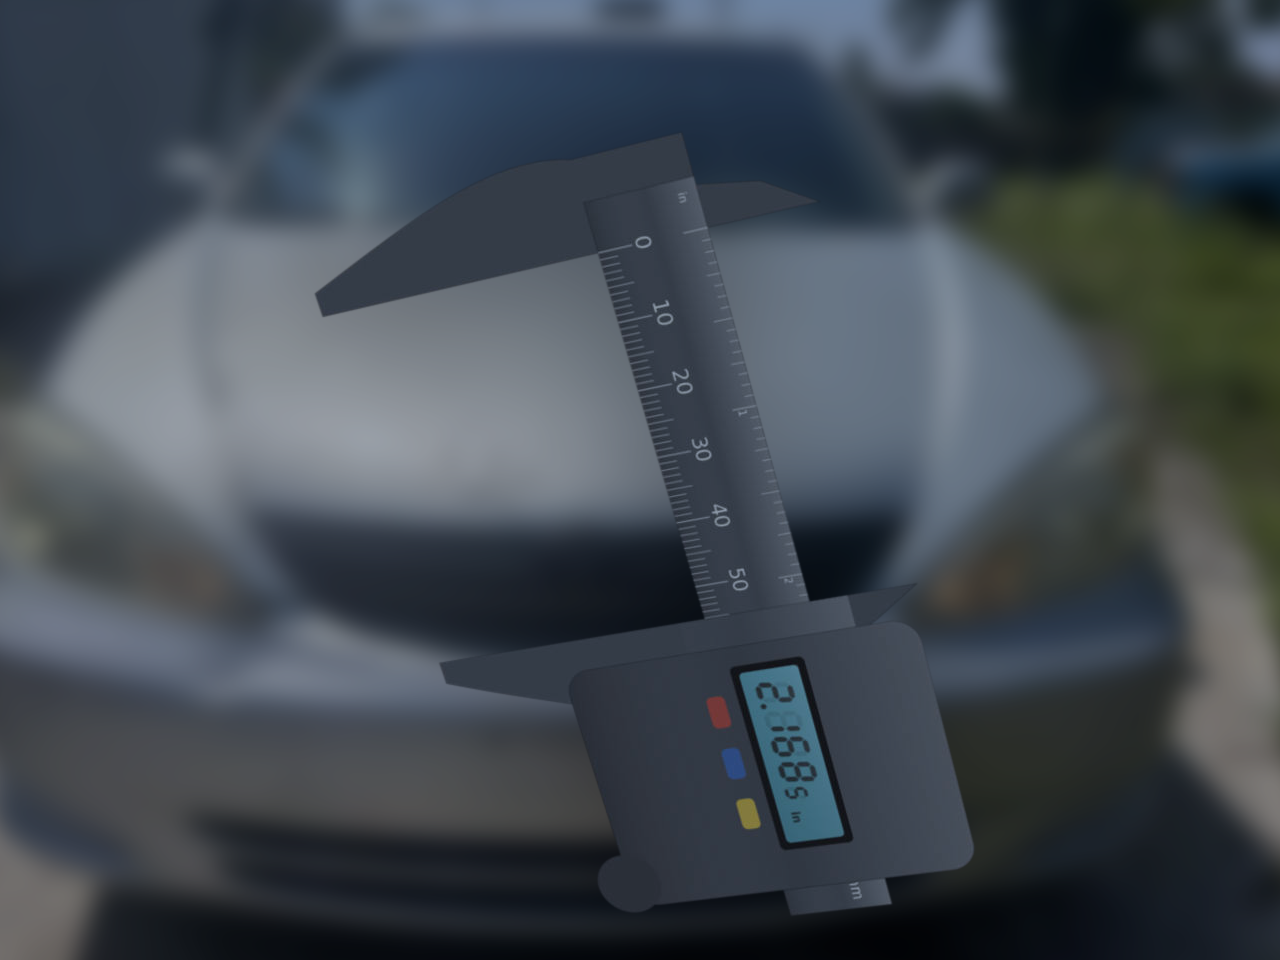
2.1685in
